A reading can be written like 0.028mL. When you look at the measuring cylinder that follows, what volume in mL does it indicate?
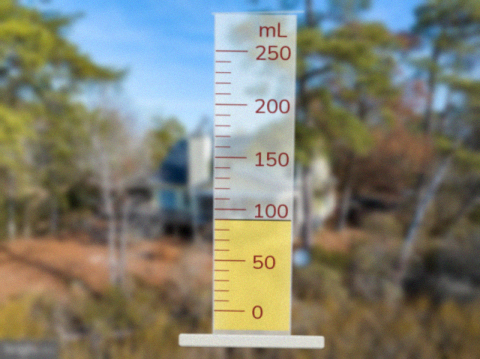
90mL
